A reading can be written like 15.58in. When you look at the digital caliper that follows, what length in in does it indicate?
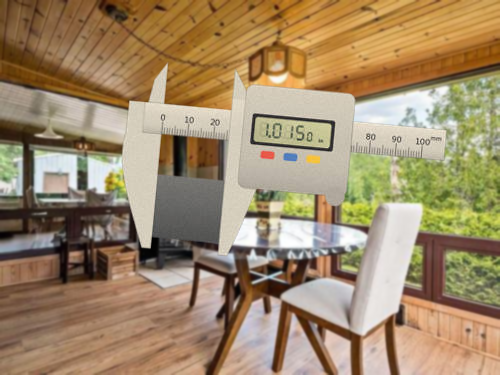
1.0150in
